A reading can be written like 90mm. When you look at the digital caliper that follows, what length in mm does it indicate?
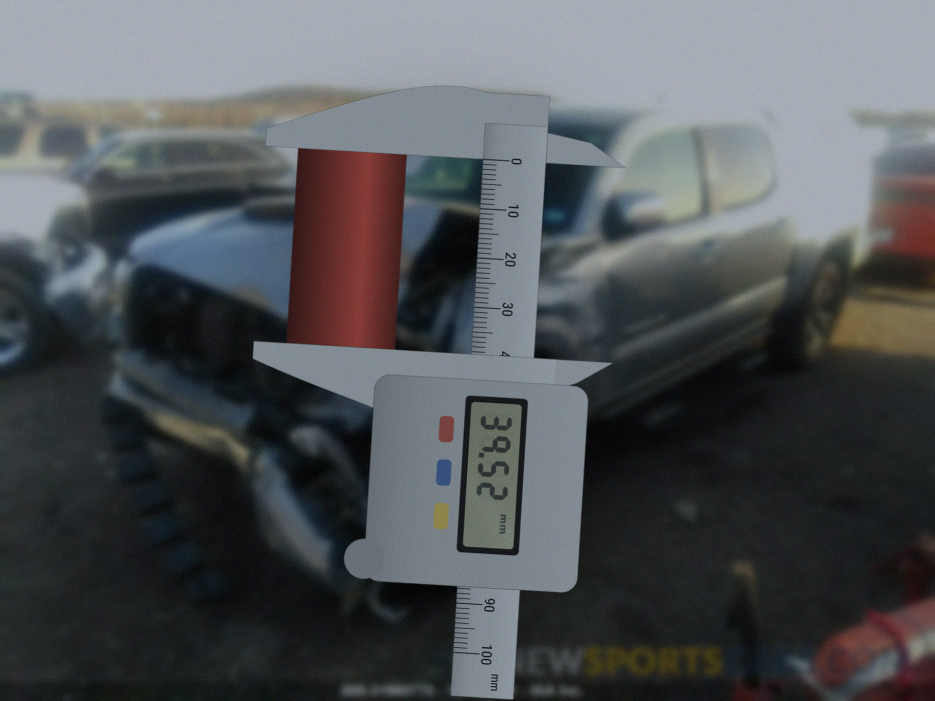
39.52mm
